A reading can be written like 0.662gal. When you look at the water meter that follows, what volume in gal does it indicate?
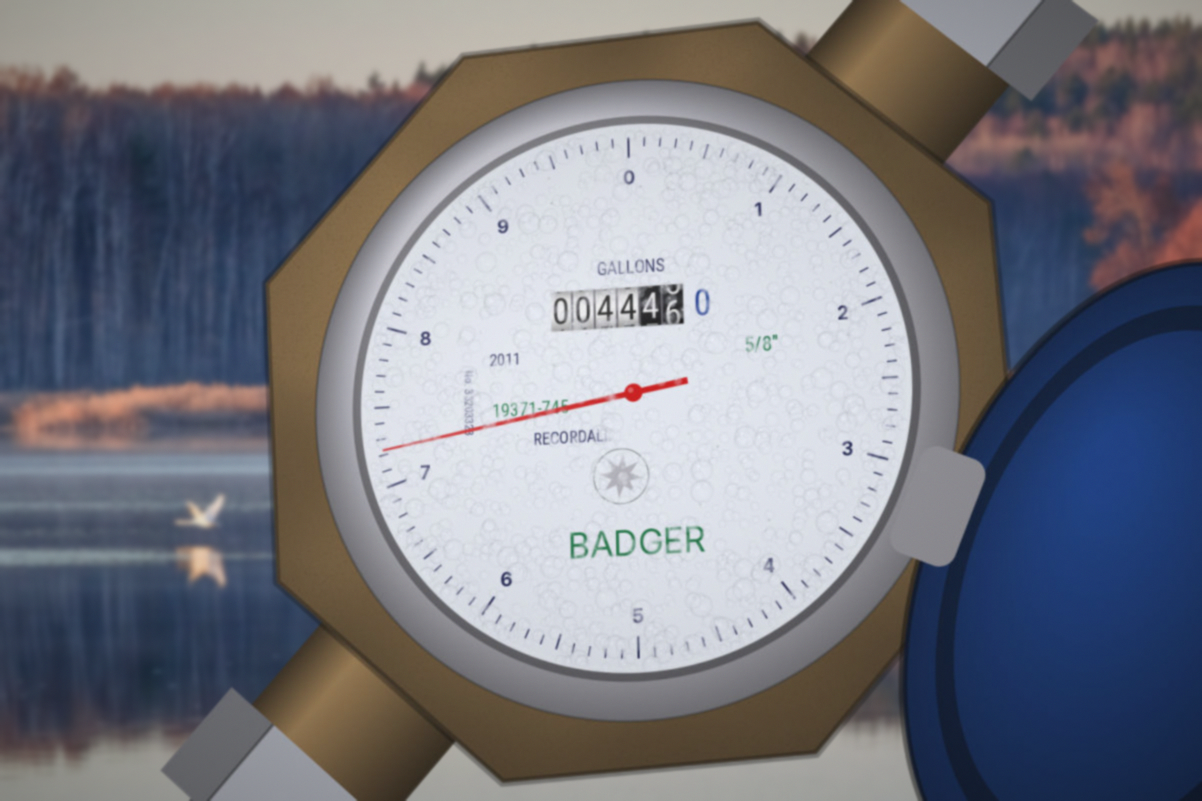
44457.2gal
